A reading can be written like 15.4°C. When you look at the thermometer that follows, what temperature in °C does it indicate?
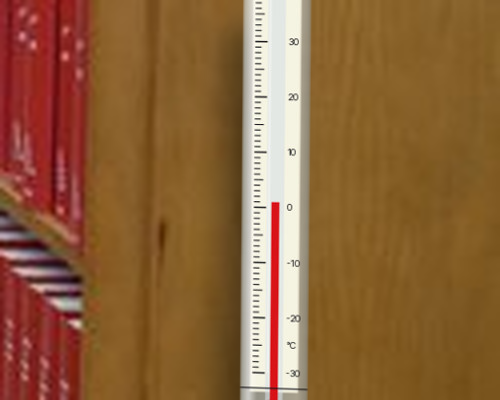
1°C
